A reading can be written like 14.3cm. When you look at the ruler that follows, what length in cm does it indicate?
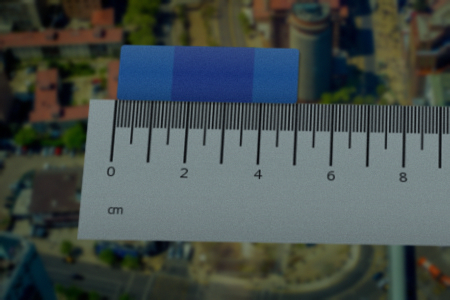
5cm
